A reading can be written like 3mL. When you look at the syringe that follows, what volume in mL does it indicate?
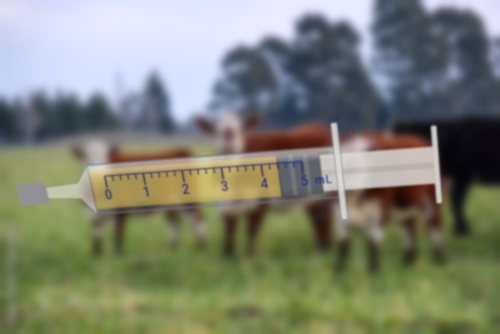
4.4mL
